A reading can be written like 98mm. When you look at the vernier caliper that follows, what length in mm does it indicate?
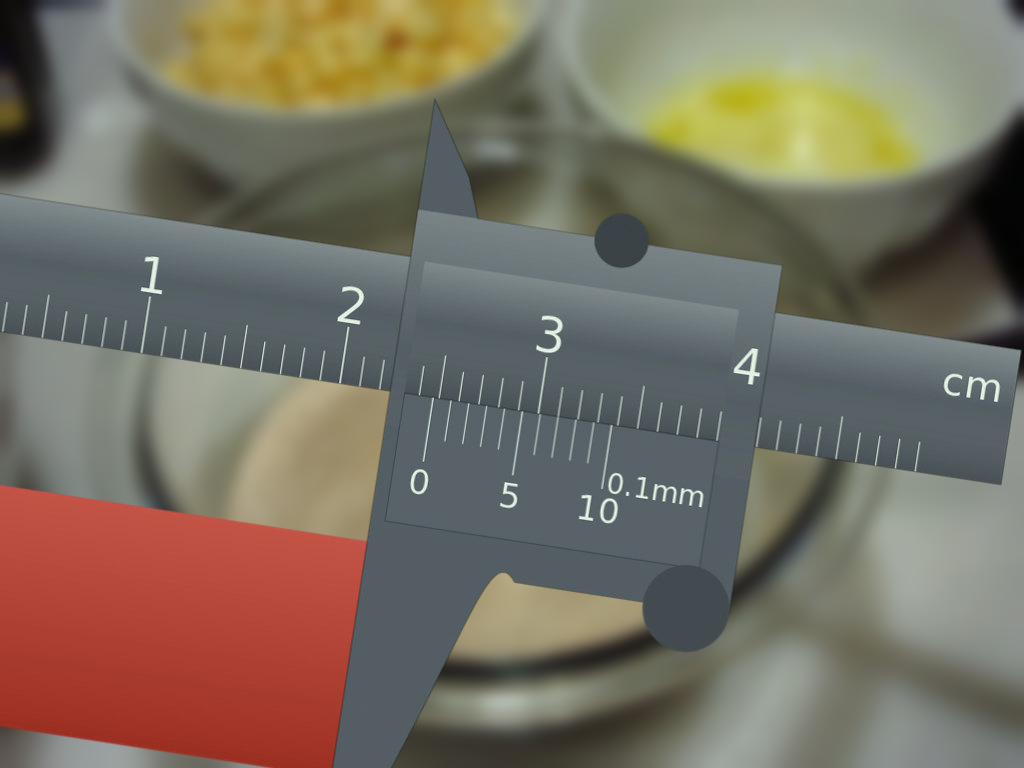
24.7mm
